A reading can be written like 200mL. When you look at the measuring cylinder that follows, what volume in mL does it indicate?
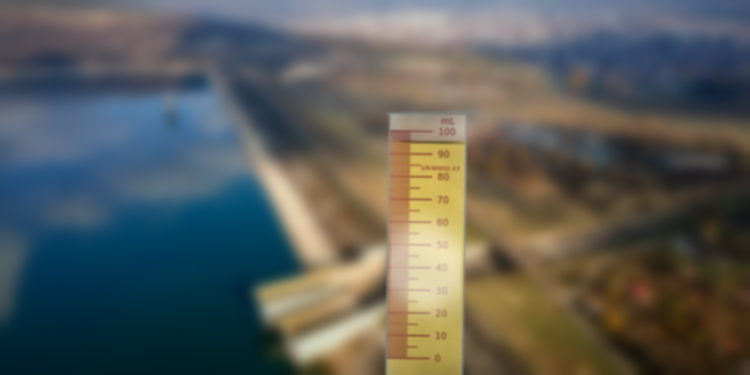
95mL
